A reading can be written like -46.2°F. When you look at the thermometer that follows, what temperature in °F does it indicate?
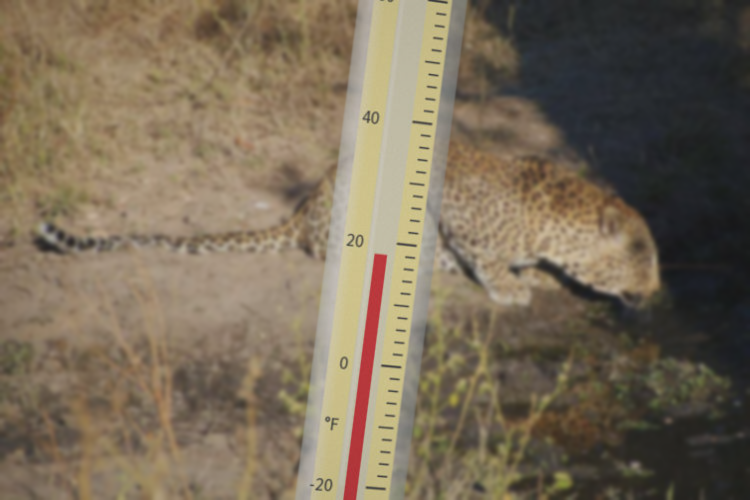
18°F
